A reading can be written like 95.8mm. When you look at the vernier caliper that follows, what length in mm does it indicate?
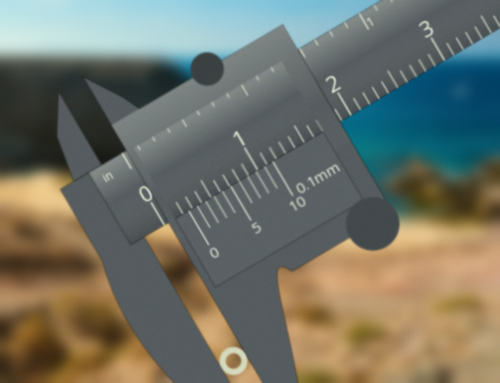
2.6mm
